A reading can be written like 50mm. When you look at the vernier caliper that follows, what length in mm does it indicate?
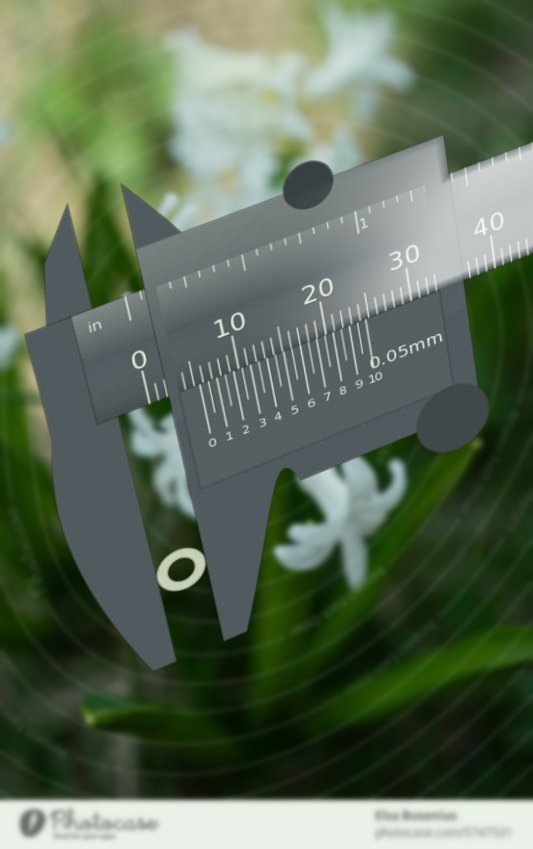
5.6mm
